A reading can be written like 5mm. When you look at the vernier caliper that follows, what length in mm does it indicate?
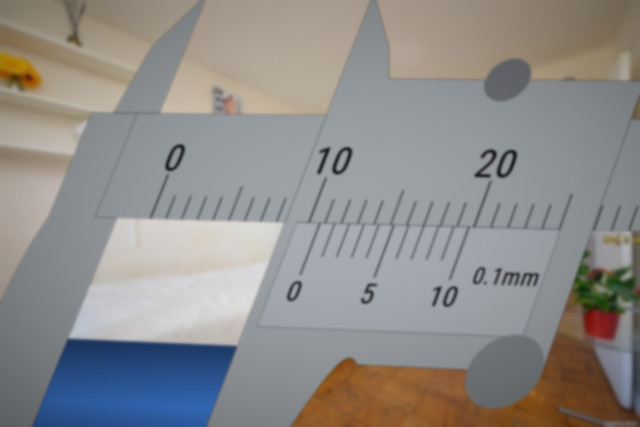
10.7mm
